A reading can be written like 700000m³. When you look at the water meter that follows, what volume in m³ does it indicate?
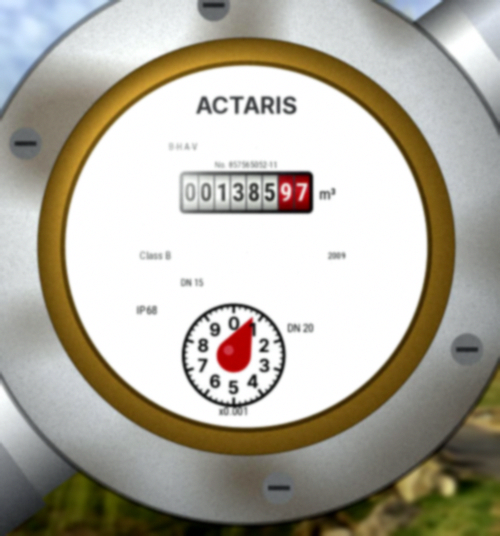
1385.970m³
